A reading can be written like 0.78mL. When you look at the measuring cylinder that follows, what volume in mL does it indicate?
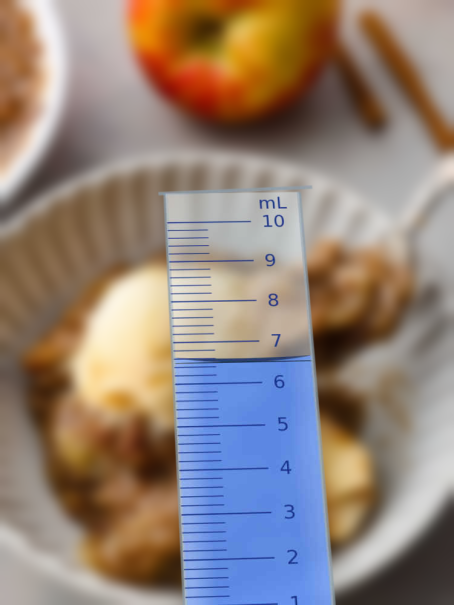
6.5mL
